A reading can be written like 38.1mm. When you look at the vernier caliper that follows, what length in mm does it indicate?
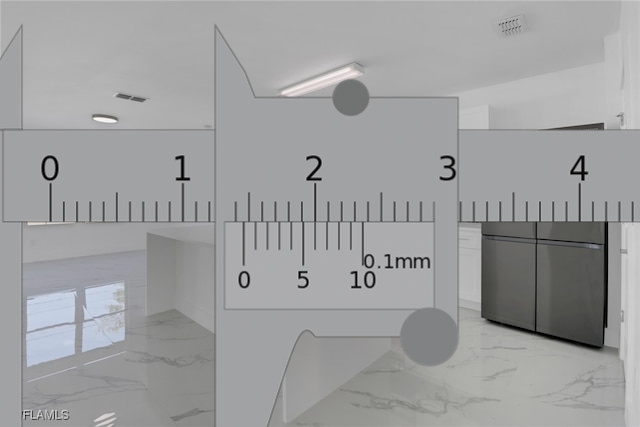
14.6mm
